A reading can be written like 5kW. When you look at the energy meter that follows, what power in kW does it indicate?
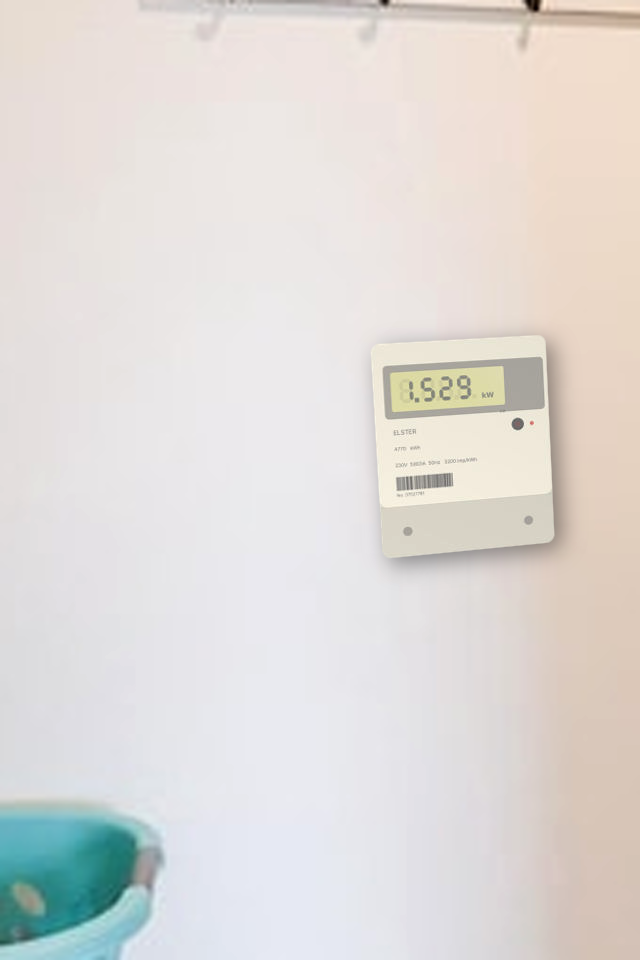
1.529kW
